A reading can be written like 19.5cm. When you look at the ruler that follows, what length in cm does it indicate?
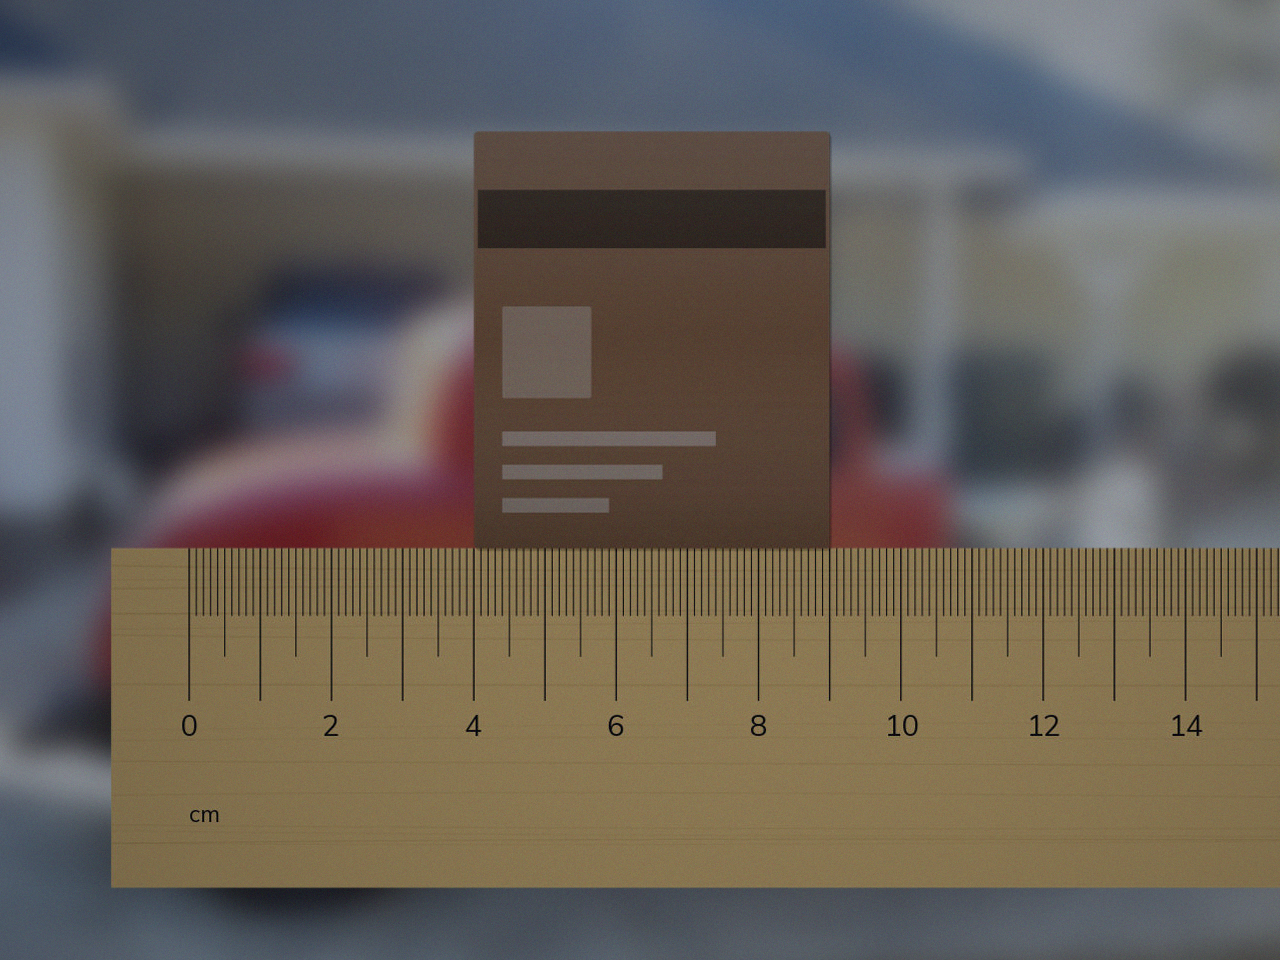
5cm
